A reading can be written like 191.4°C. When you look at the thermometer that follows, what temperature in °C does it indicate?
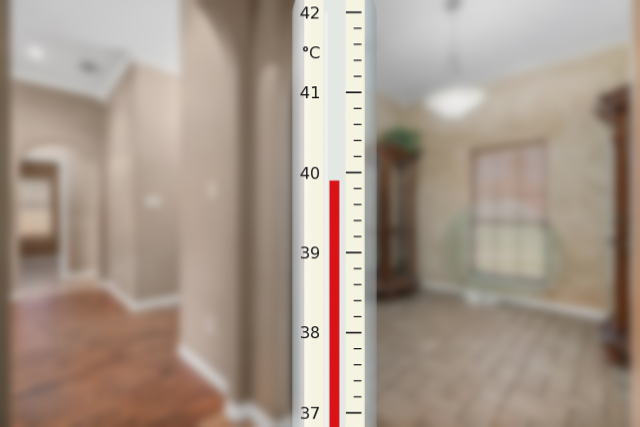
39.9°C
